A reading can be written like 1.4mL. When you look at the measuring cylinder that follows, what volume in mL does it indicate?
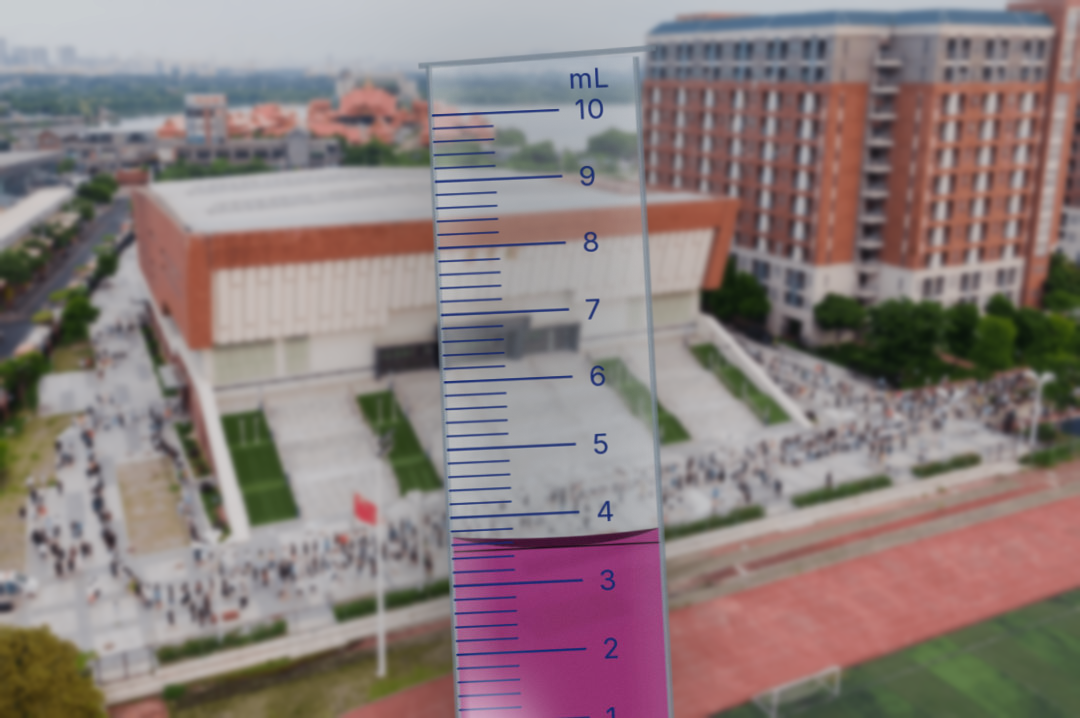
3.5mL
